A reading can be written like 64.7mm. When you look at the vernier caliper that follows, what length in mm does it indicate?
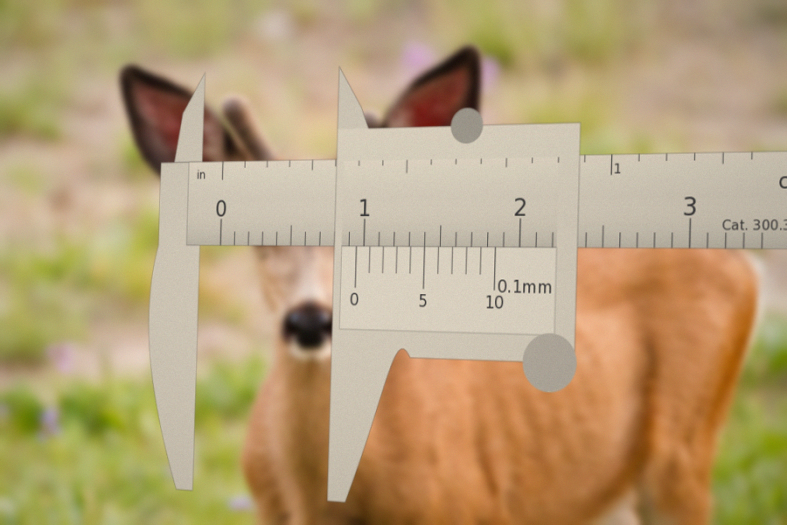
9.5mm
